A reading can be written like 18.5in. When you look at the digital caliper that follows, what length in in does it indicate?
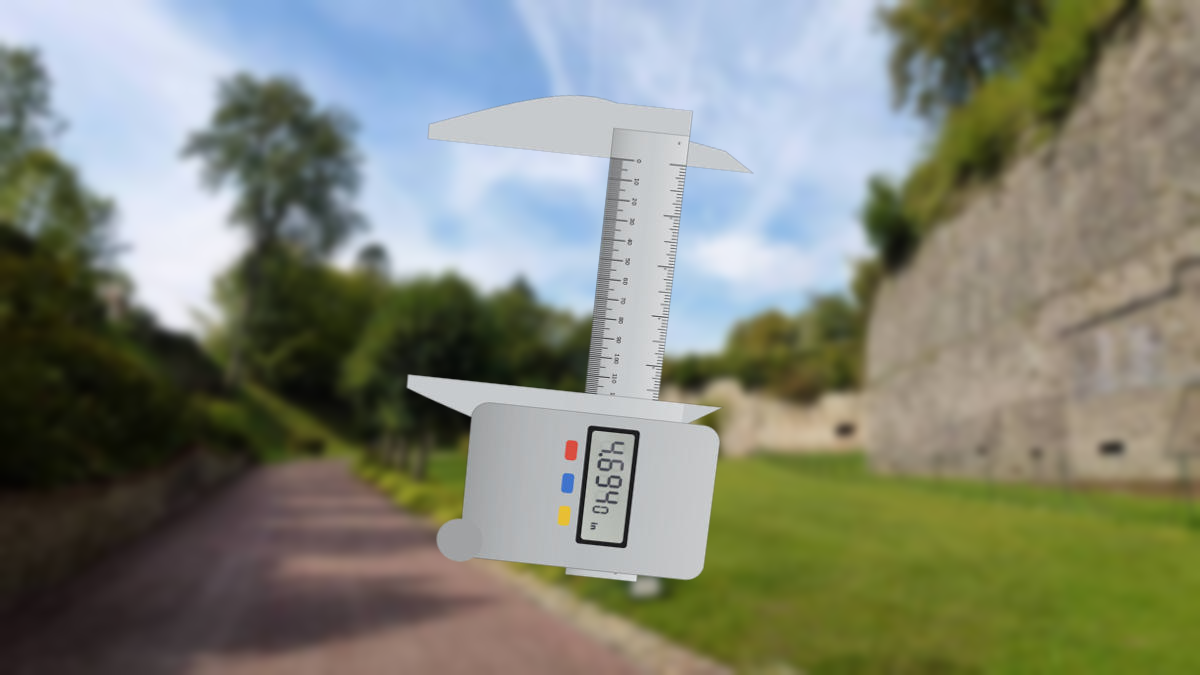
4.6940in
